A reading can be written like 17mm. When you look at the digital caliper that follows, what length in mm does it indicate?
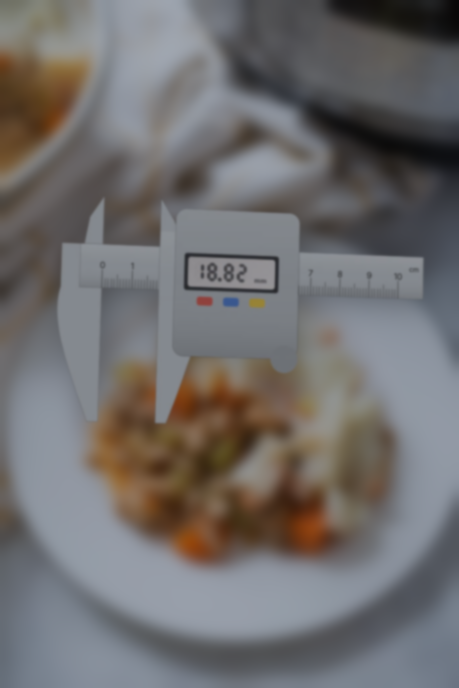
18.82mm
